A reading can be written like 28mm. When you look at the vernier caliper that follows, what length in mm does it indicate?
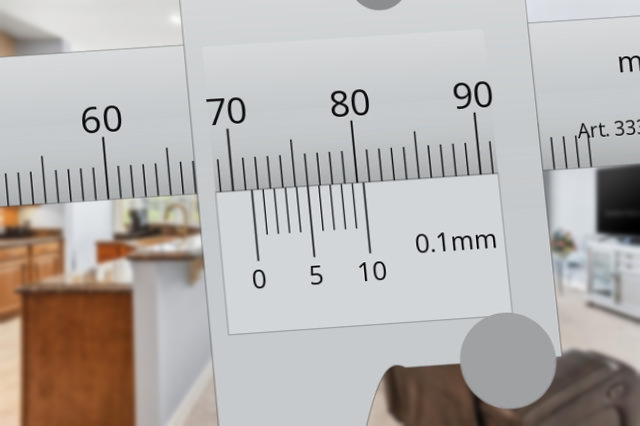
71.5mm
